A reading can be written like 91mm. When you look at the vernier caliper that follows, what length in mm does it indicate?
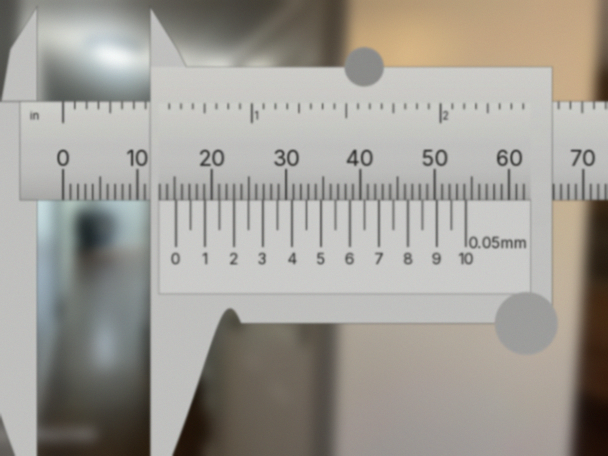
15.2mm
